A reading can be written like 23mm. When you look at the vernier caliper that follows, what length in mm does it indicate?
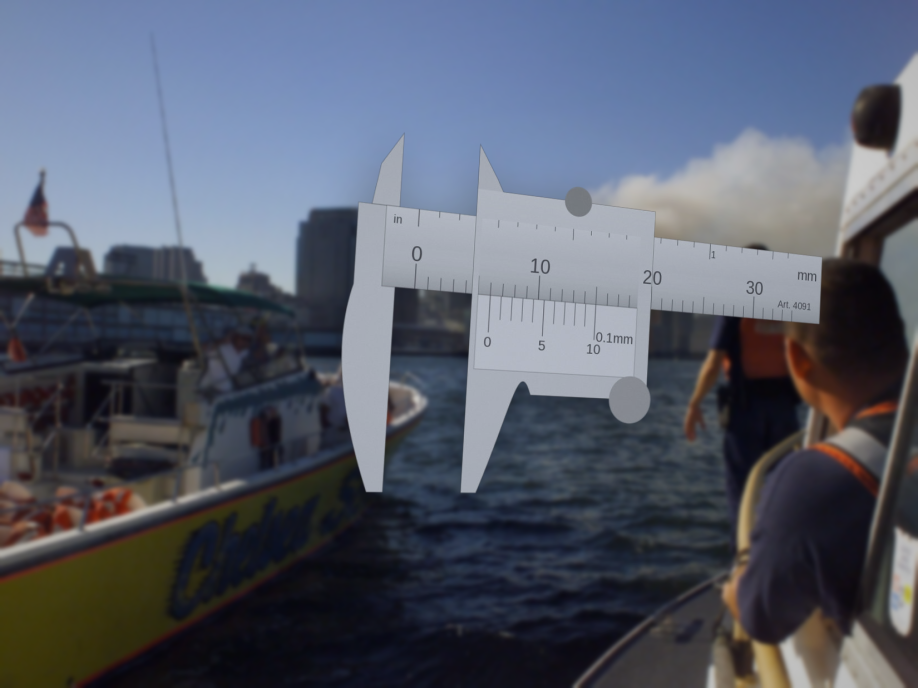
6.0mm
